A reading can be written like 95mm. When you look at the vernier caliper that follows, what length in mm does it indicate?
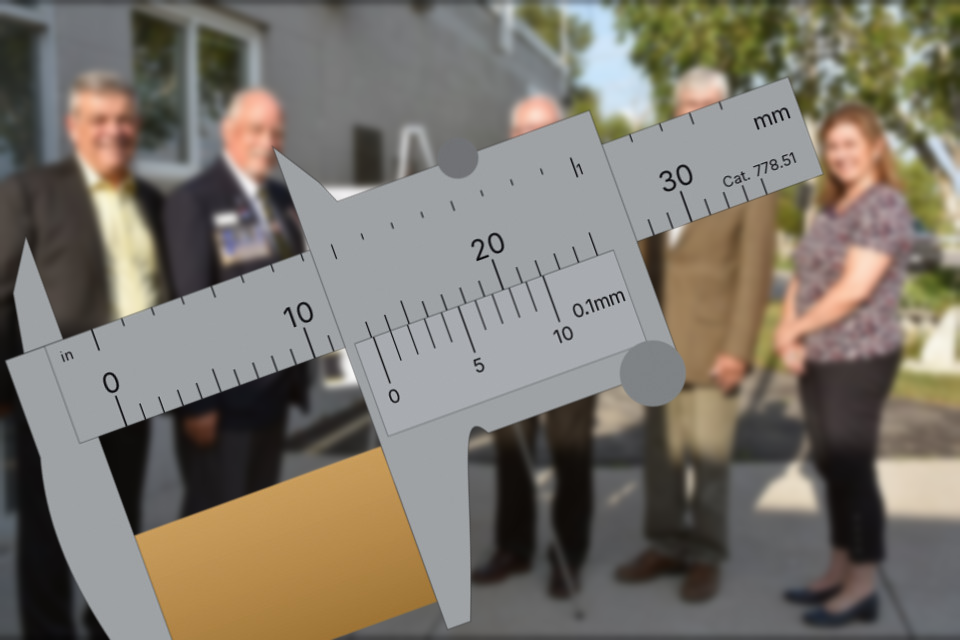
13.1mm
